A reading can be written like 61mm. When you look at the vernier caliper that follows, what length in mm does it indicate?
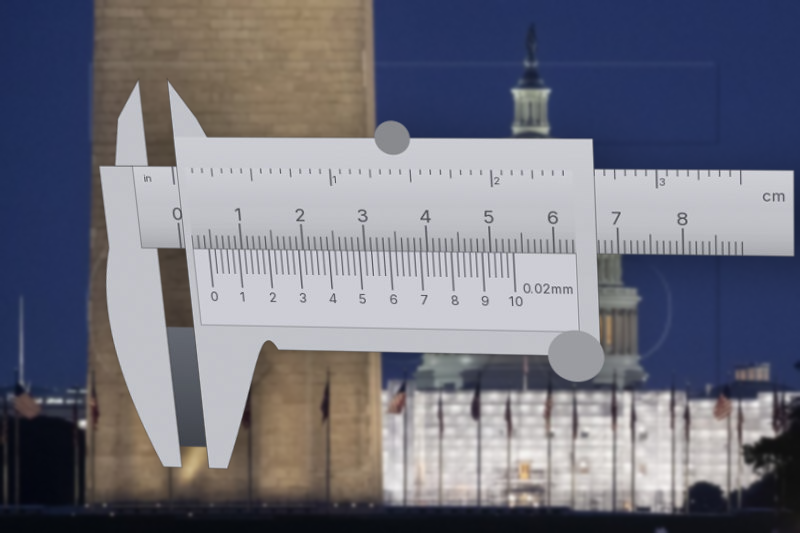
4.6mm
